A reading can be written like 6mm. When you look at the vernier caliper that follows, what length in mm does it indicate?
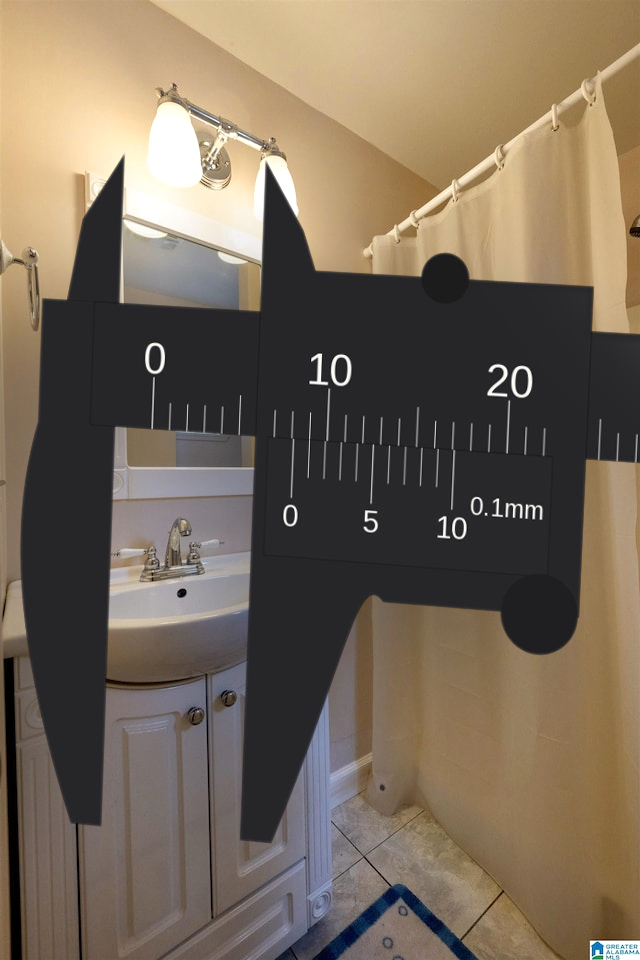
8.1mm
